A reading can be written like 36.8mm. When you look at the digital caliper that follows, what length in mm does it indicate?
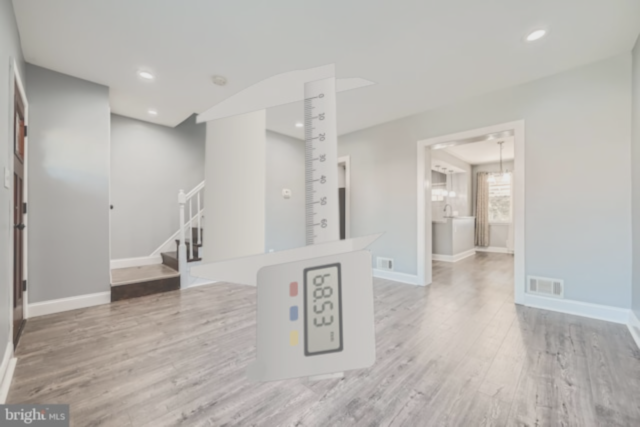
68.53mm
